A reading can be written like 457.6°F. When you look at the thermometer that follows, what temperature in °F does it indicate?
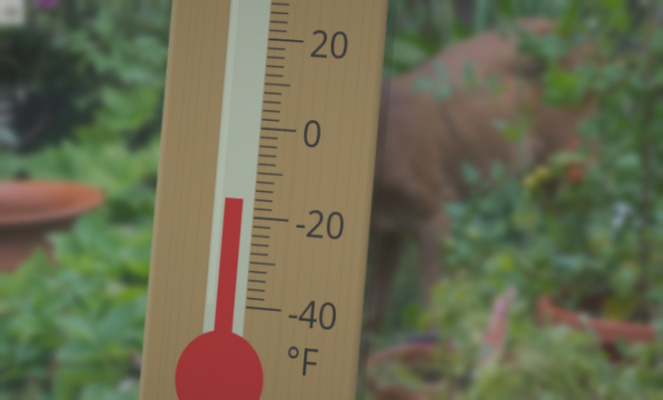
-16°F
